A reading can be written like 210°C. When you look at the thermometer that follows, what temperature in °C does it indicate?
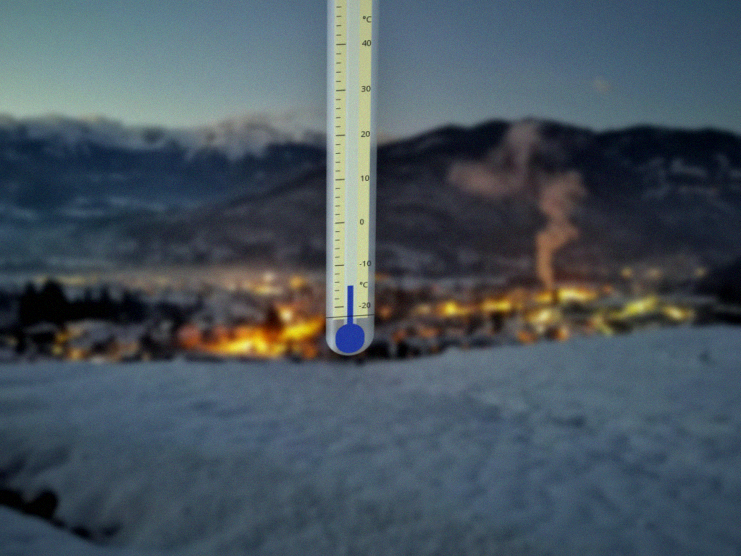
-15°C
